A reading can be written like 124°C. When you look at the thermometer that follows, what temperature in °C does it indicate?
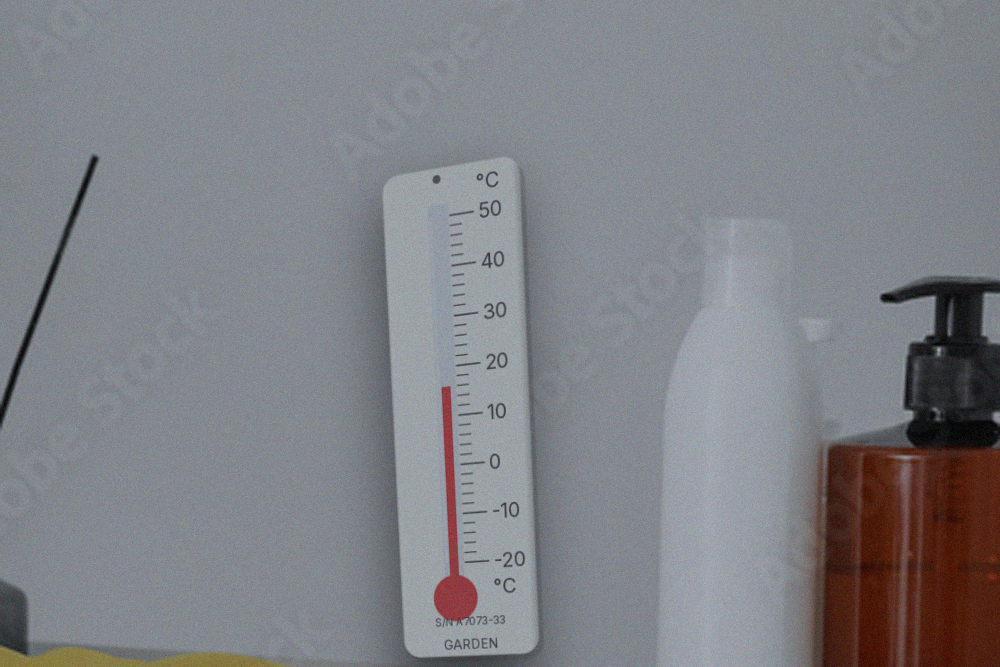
16°C
